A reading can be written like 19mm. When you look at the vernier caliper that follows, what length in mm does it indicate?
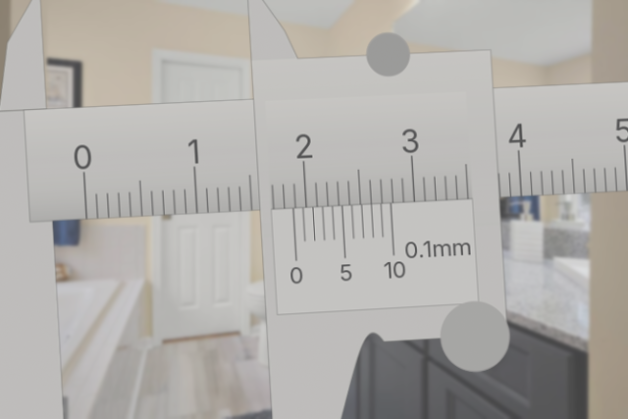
18.8mm
